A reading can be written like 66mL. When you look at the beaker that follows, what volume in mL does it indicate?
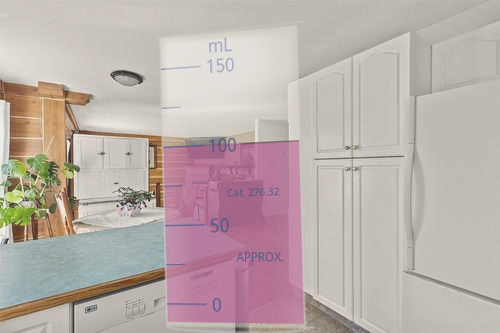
100mL
